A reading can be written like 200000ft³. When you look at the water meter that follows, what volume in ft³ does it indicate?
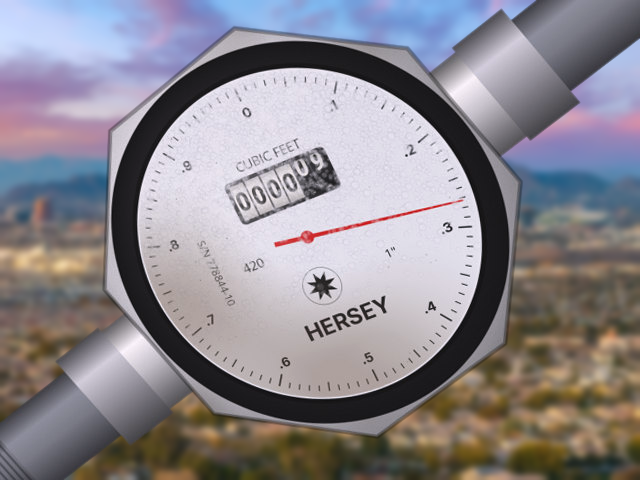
9.27ft³
